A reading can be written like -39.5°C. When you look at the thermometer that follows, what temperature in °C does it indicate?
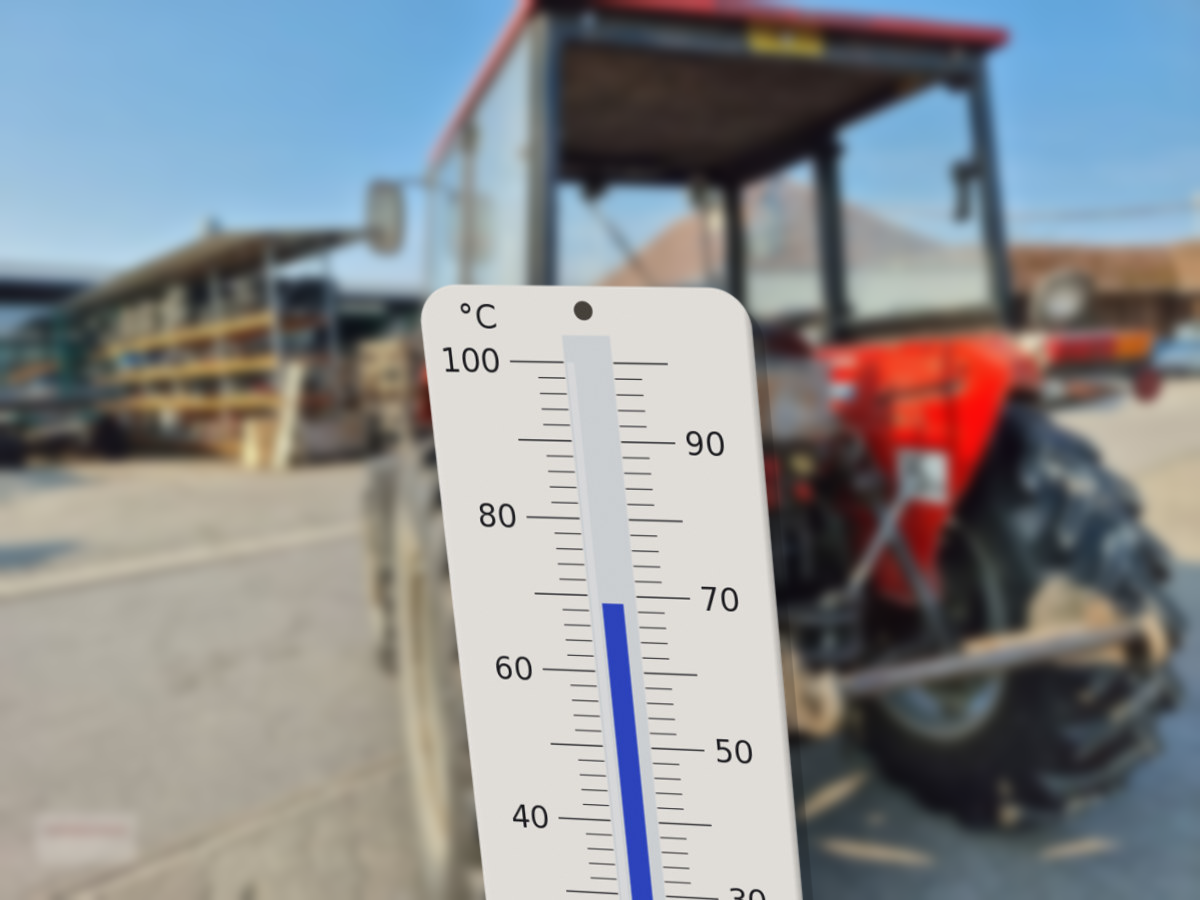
69°C
